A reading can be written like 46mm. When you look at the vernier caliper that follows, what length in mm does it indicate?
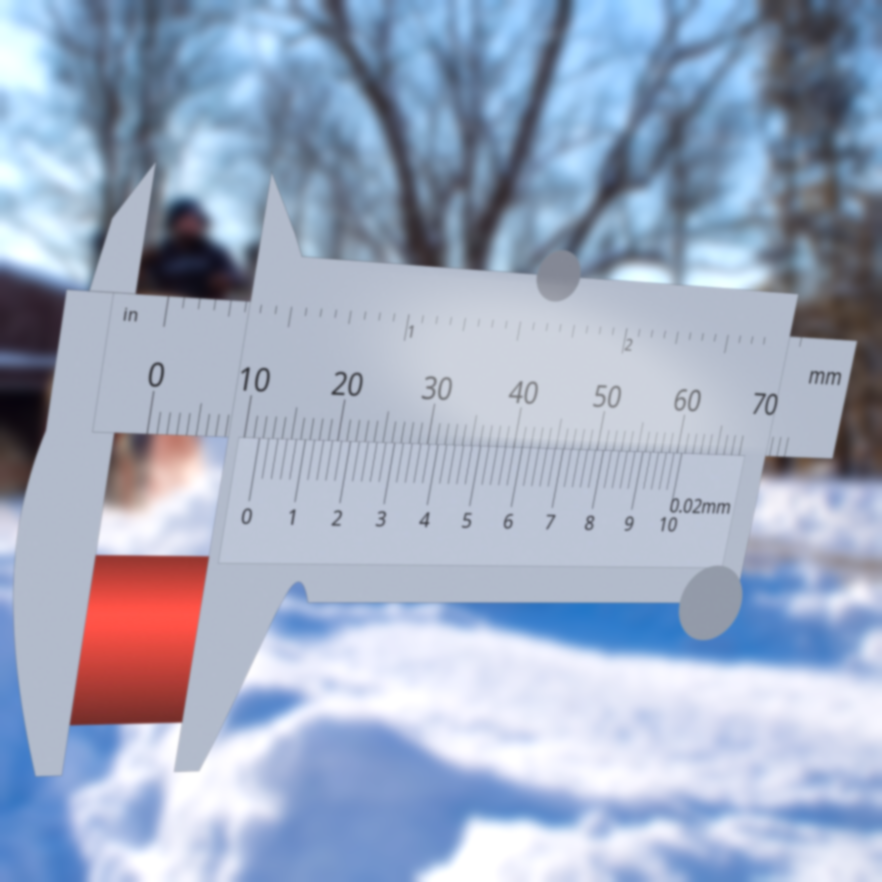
11.6mm
